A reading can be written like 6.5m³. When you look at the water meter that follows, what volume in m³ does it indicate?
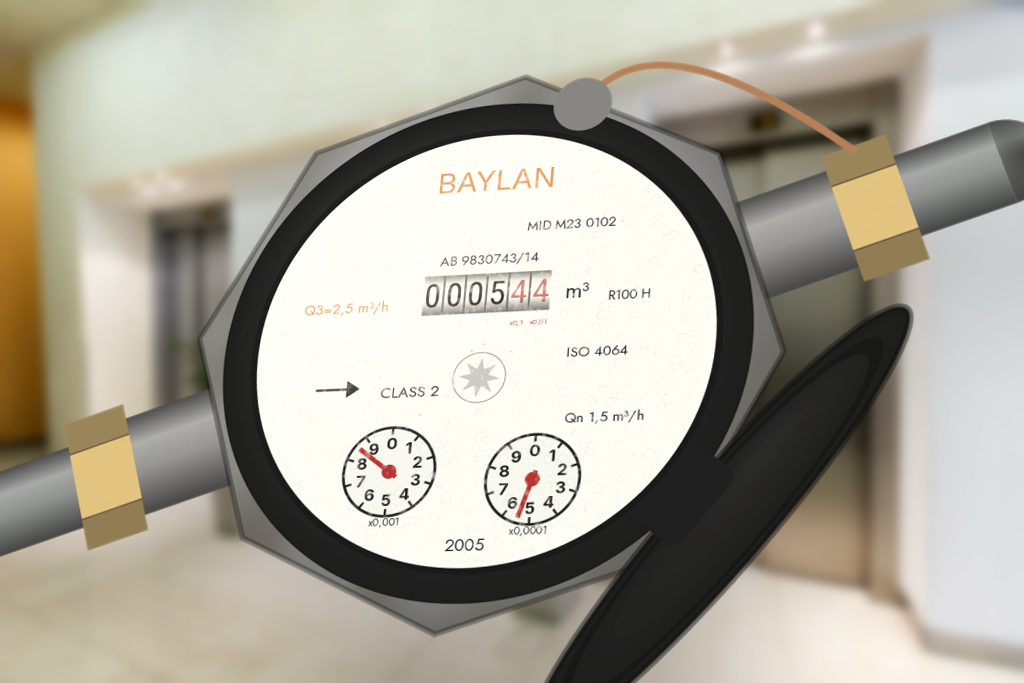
5.4485m³
